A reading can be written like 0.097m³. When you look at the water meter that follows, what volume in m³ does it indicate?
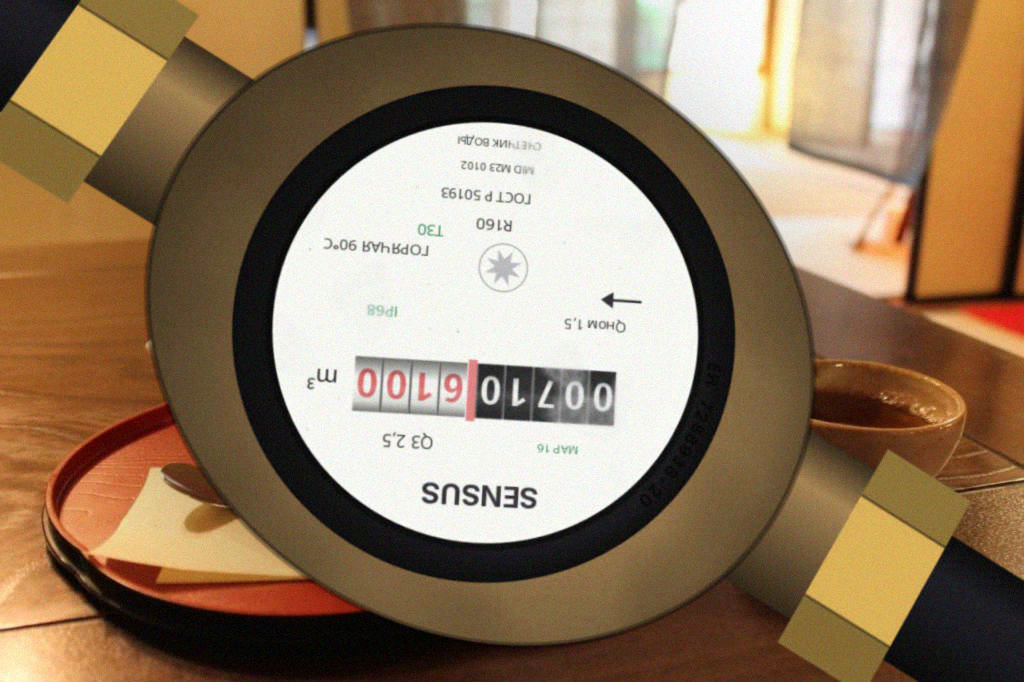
710.6100m³
